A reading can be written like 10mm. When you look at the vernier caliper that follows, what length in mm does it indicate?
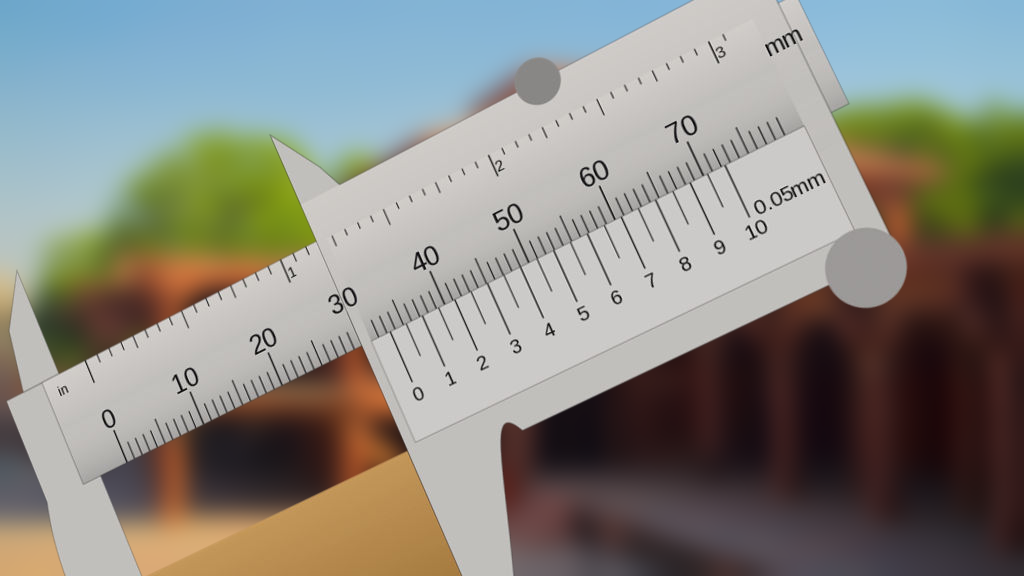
33.4mm
